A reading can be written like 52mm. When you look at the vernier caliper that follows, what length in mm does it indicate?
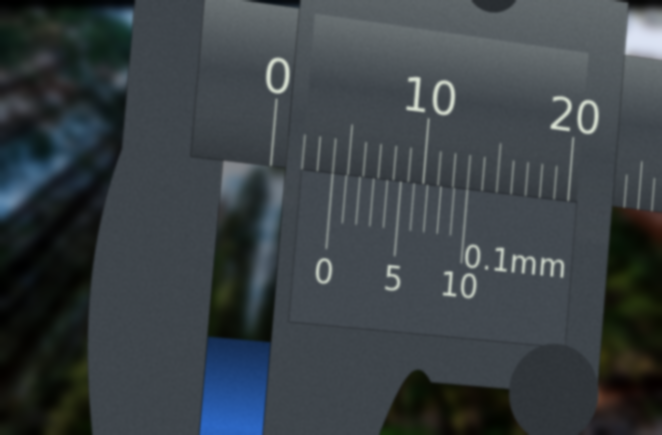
4.0mm
